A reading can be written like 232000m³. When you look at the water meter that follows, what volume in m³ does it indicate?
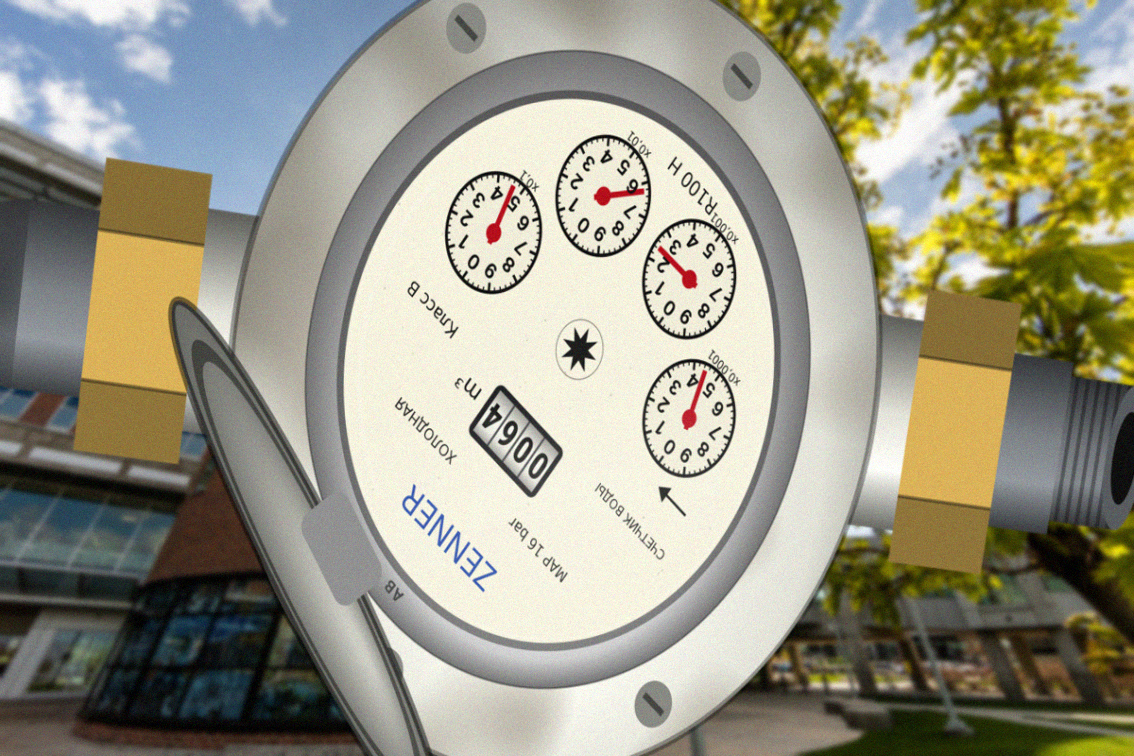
64.4624m³
